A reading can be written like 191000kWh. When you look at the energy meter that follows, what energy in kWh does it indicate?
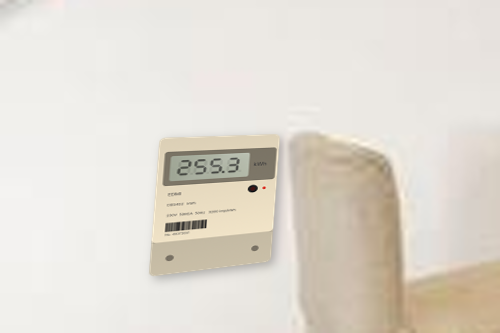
255.3kWh
